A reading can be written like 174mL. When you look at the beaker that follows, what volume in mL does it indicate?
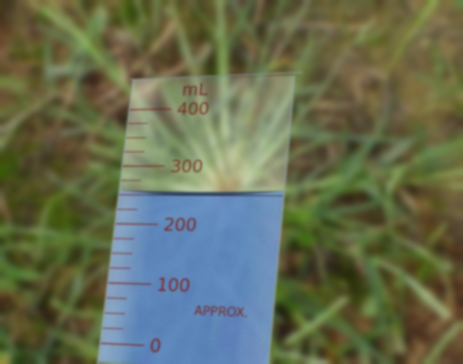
250mL
